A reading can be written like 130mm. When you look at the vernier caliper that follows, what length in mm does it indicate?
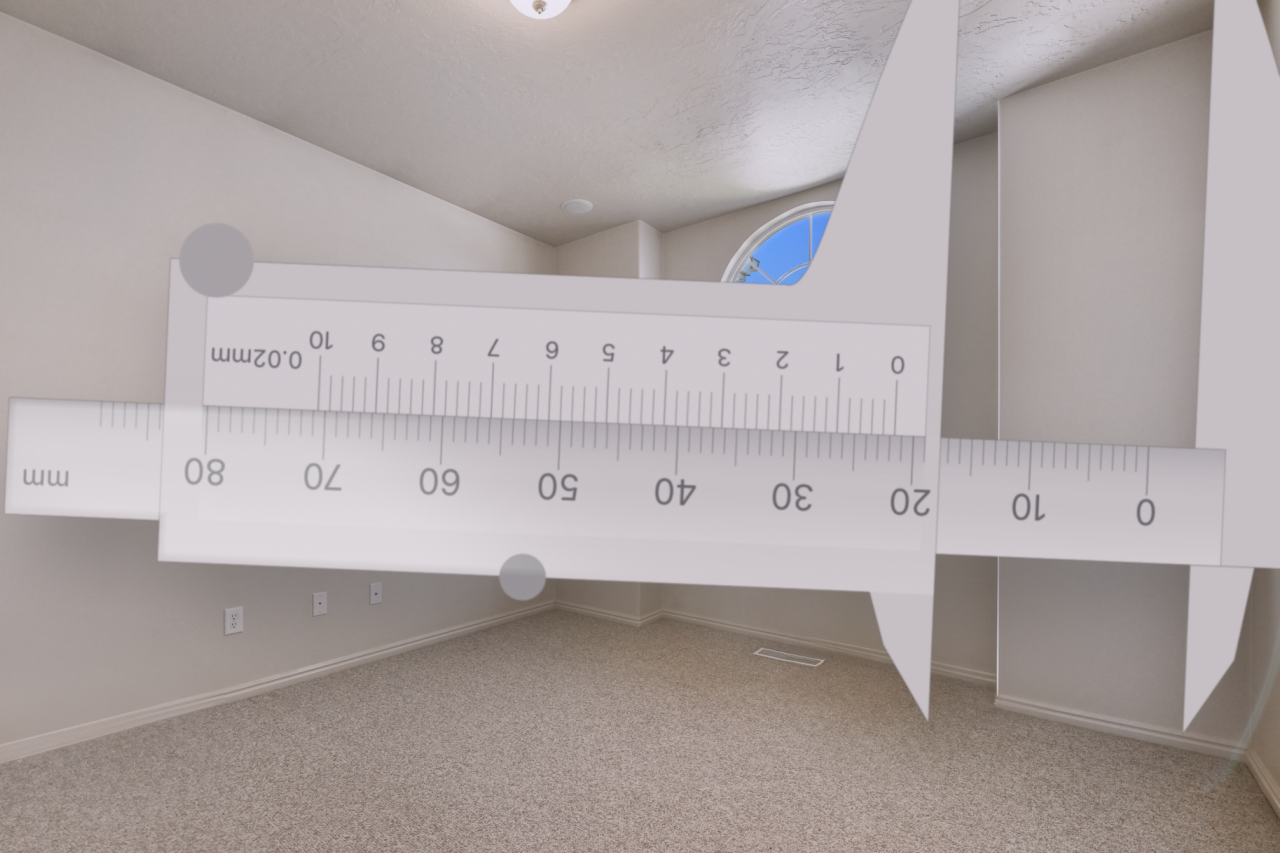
21.6mm
